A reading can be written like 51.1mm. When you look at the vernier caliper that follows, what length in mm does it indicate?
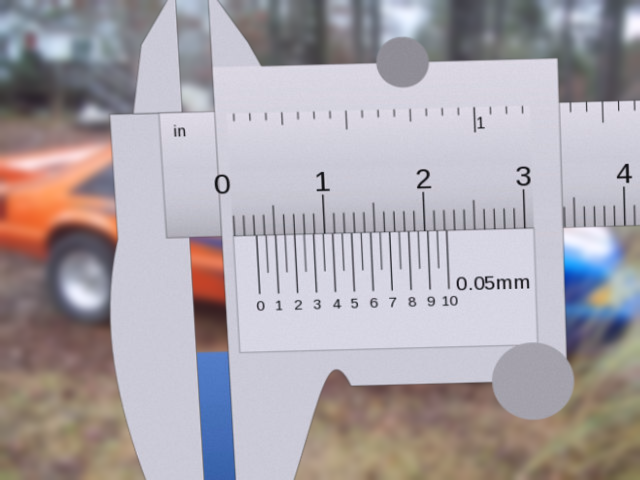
3.2mm
